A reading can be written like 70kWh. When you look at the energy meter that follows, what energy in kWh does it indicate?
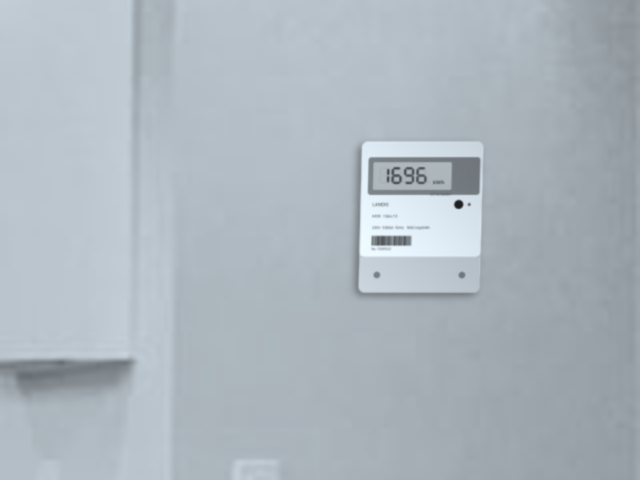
1696kWh
